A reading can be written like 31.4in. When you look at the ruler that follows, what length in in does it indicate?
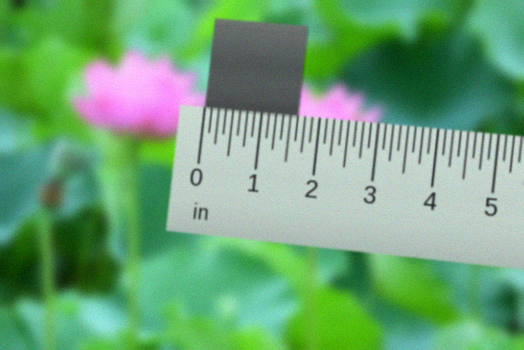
1.625in
